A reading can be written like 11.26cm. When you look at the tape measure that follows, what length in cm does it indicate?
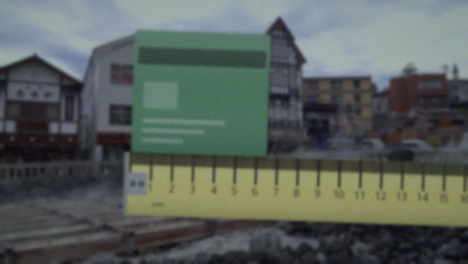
6.5cm
